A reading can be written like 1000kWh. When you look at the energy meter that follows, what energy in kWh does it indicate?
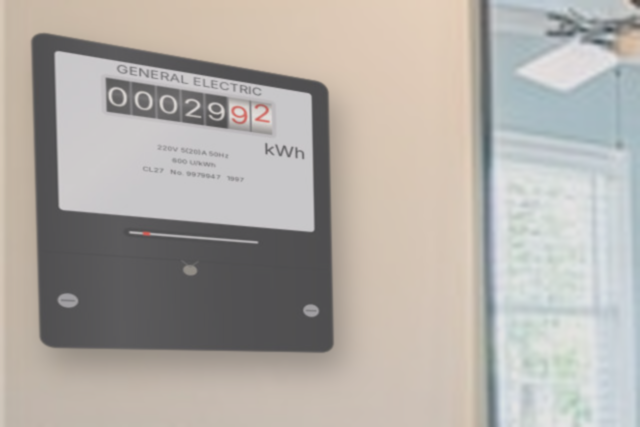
29.92kWh
